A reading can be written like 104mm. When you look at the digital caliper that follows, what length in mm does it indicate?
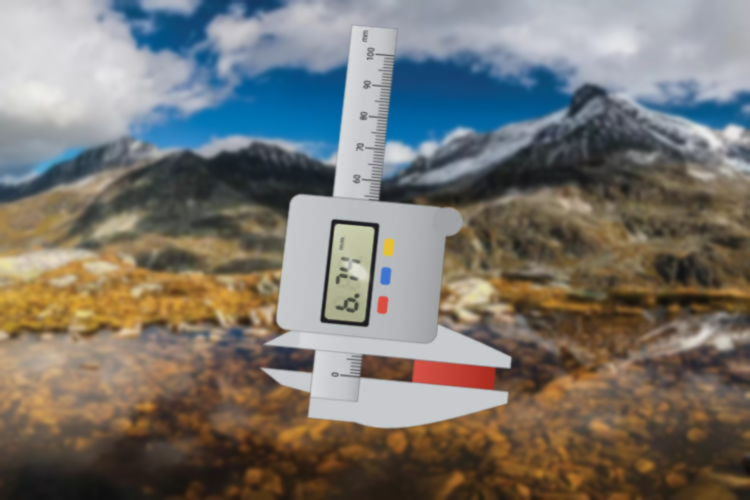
6.74mm
